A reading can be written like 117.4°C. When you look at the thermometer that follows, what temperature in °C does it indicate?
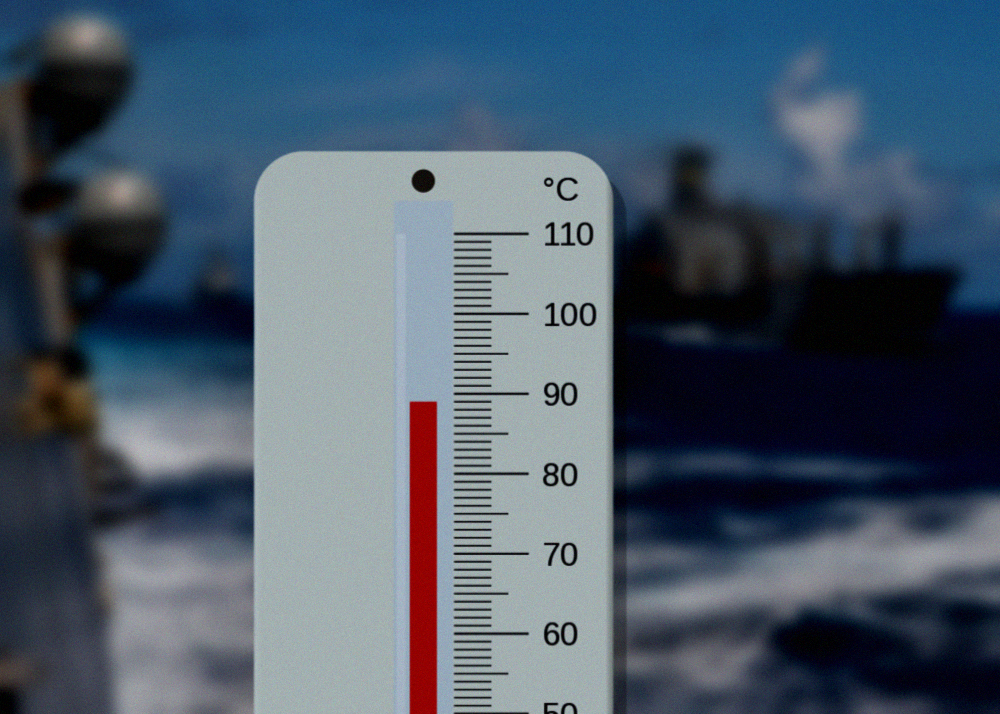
89°C
